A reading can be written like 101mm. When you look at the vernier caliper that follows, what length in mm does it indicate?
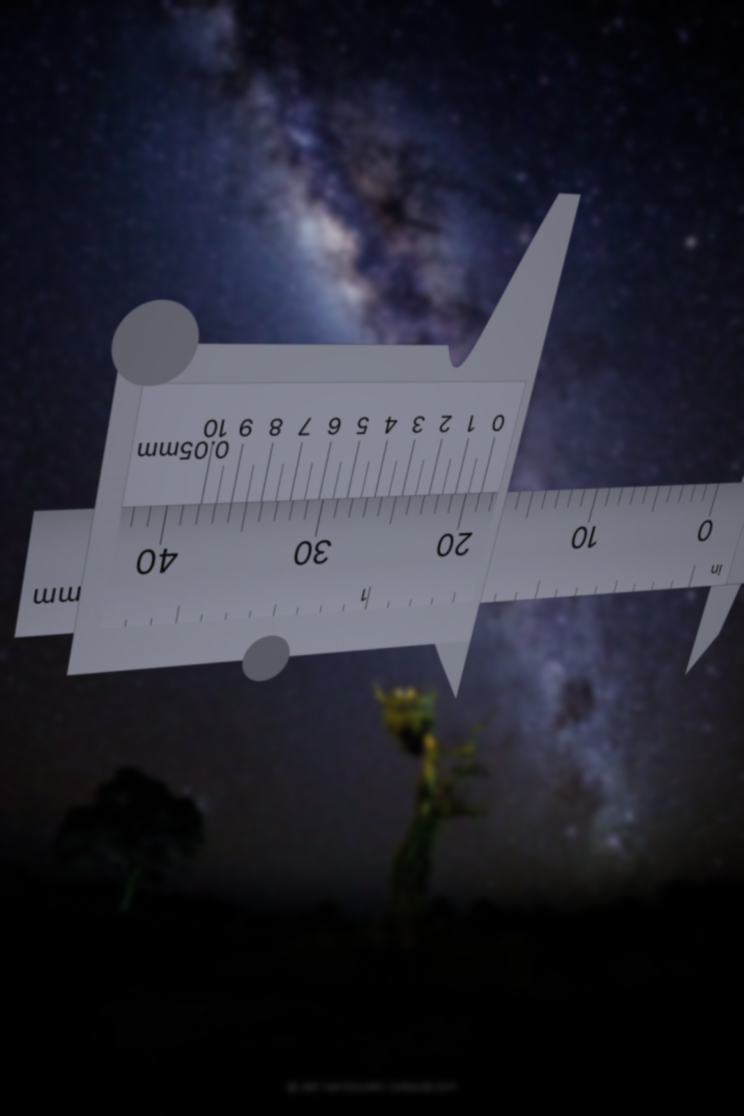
18.9mm
